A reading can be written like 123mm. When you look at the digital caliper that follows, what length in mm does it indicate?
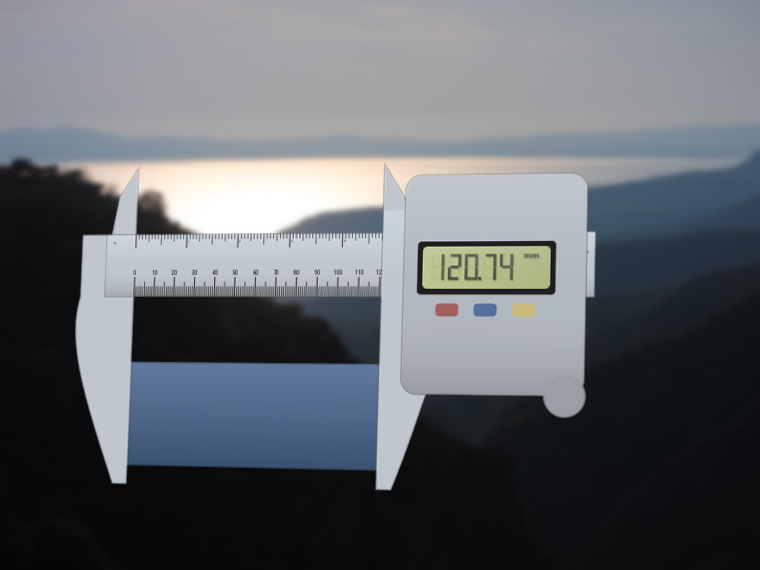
120.74mm
